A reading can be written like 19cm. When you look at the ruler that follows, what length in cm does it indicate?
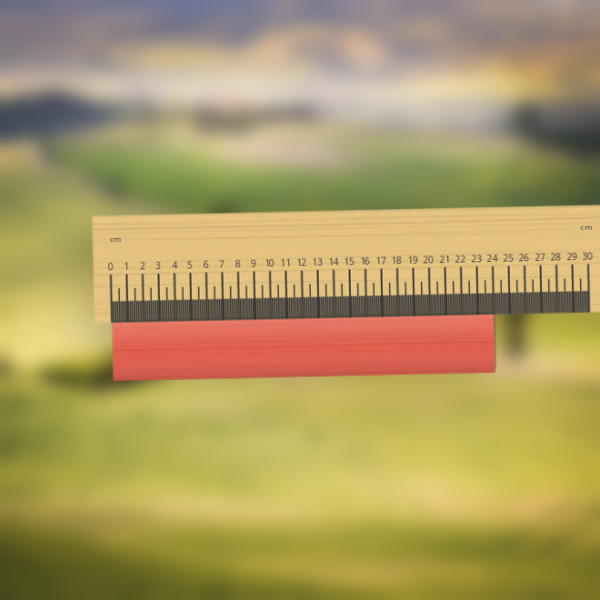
24cm
